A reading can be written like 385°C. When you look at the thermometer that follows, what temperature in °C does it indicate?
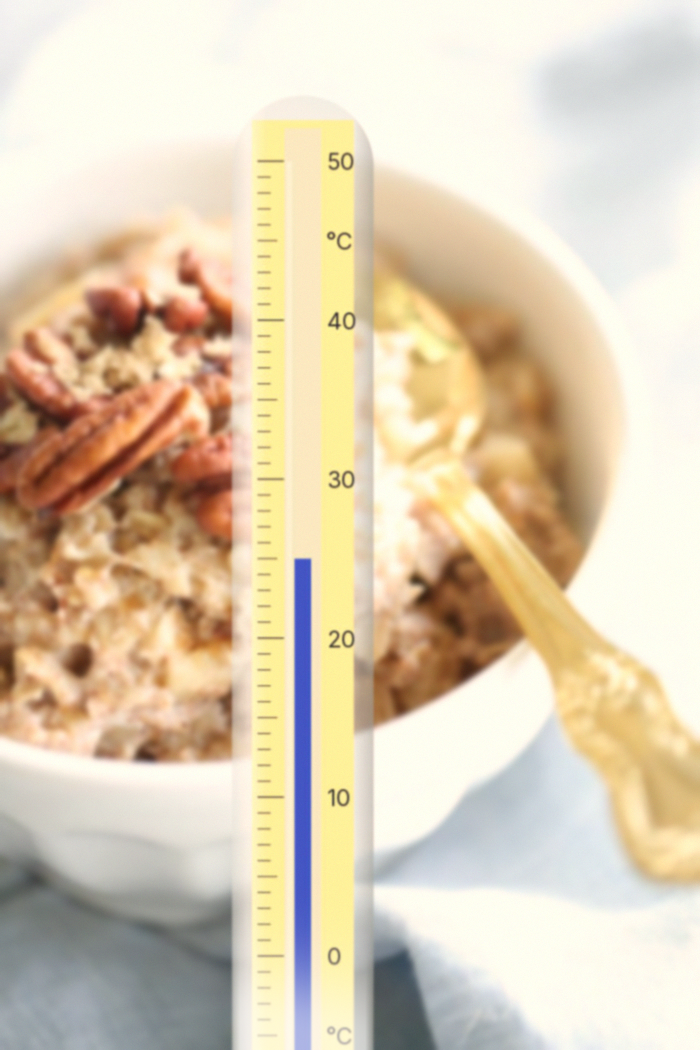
25°C
